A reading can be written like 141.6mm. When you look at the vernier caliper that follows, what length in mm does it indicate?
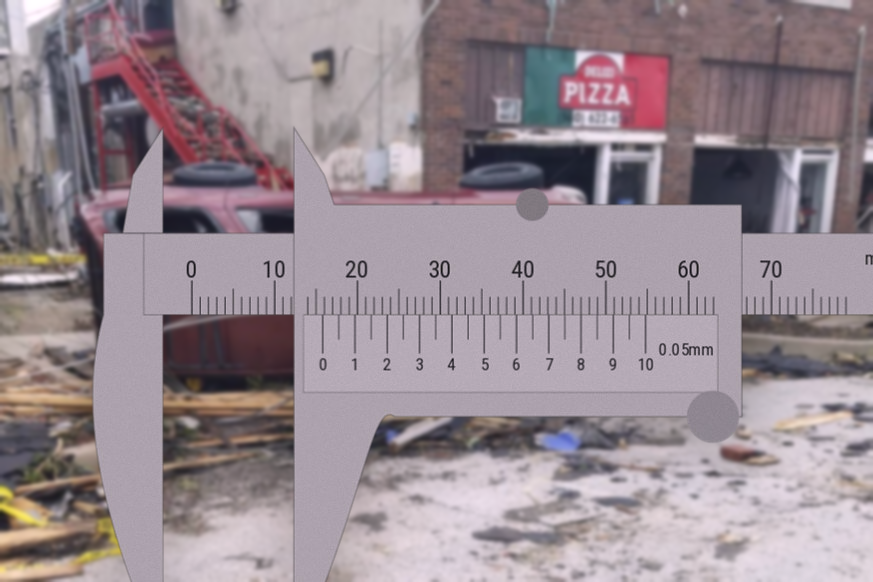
15.8mm
